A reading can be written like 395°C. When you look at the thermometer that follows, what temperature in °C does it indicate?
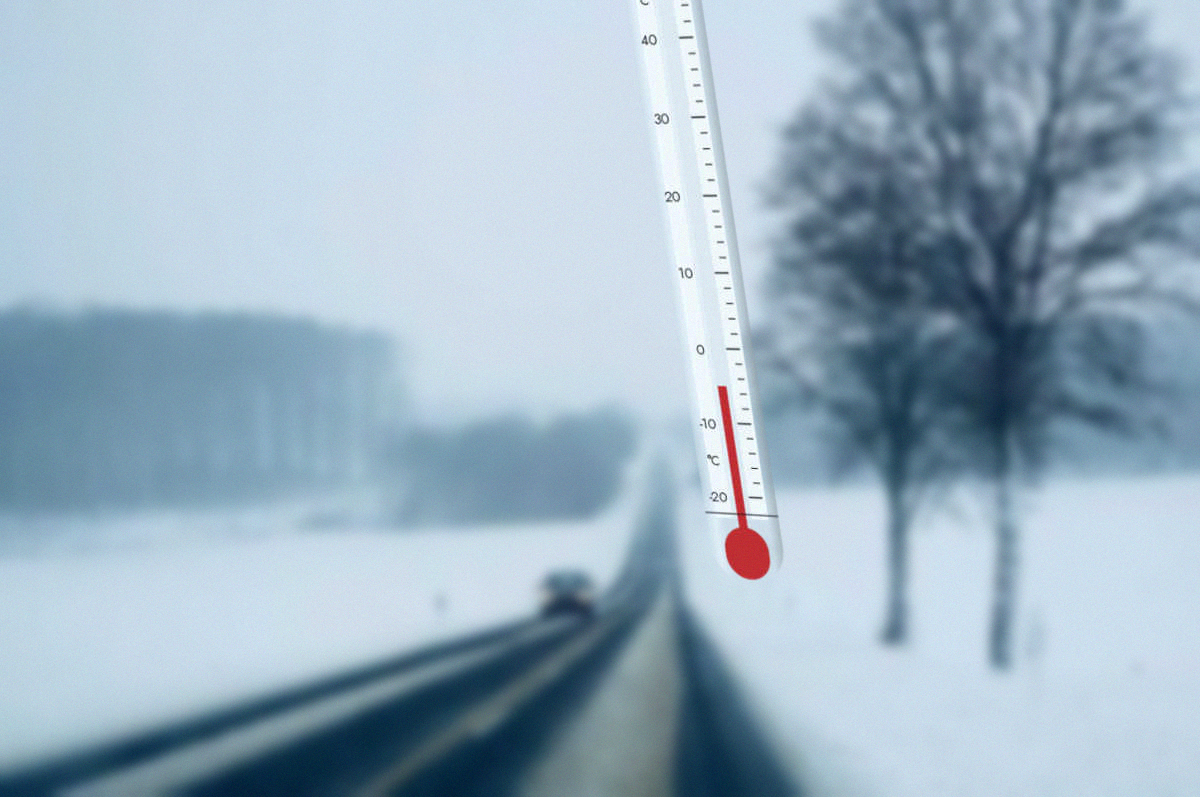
-5°C
